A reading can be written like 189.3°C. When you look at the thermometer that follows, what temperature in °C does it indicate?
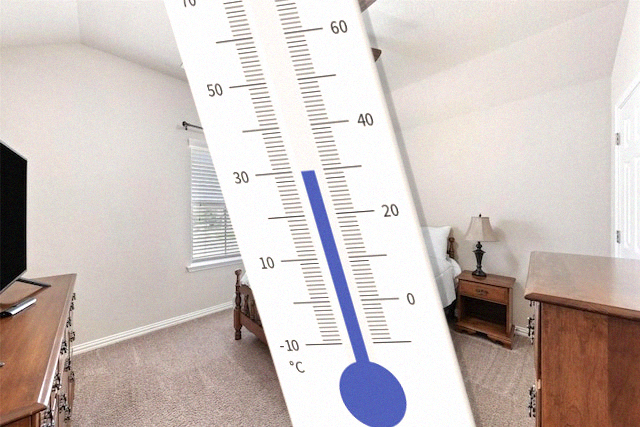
30°C
